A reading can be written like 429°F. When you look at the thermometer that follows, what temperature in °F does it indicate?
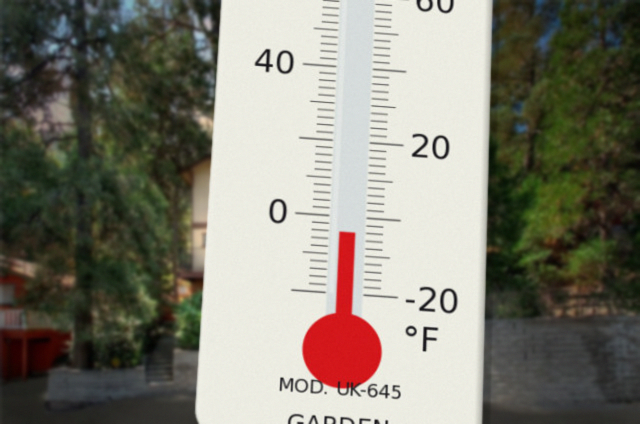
-4°F
